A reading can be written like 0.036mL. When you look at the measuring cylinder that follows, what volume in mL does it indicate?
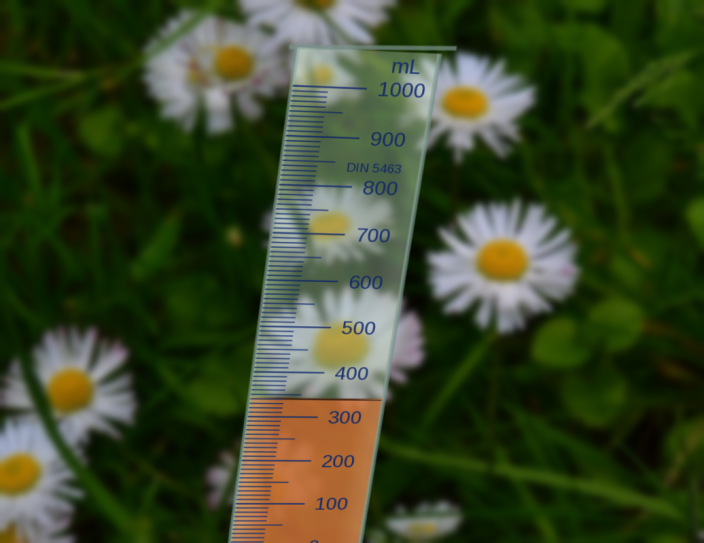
340mL
